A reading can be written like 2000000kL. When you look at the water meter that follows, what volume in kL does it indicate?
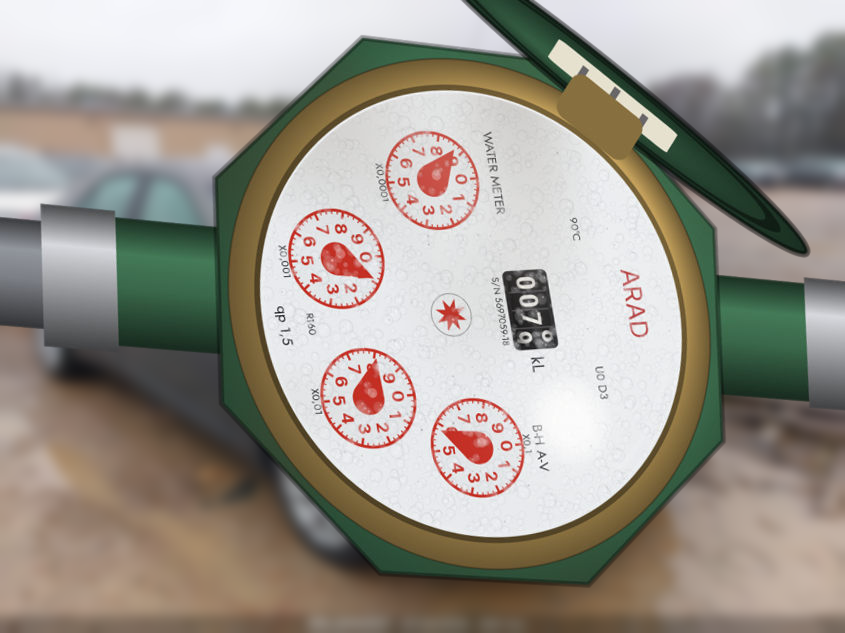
78.5808kL
